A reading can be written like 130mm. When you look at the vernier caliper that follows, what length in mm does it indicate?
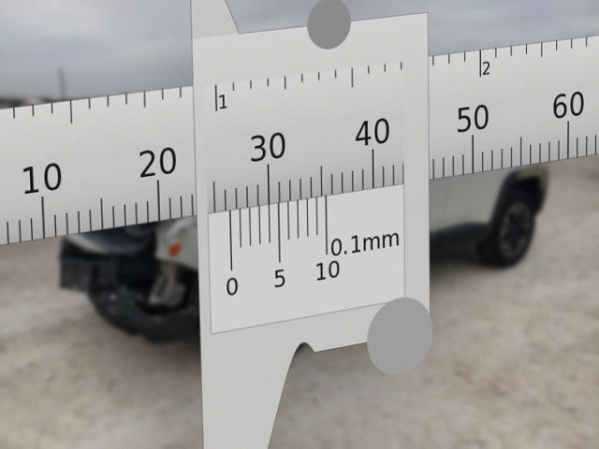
26.4mm
